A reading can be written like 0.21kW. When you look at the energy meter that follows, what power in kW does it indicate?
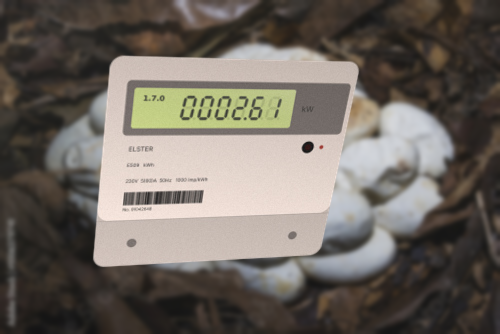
2.61kW
